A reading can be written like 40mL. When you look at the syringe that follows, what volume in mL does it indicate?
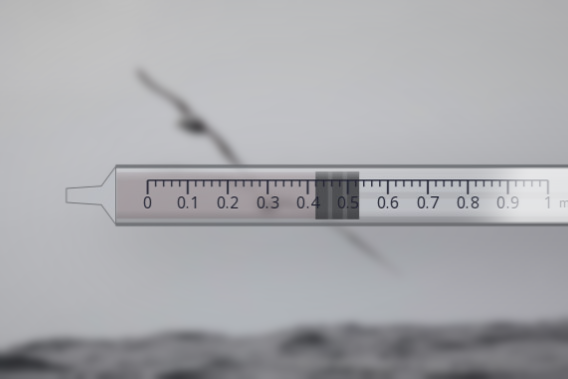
0.42mL
